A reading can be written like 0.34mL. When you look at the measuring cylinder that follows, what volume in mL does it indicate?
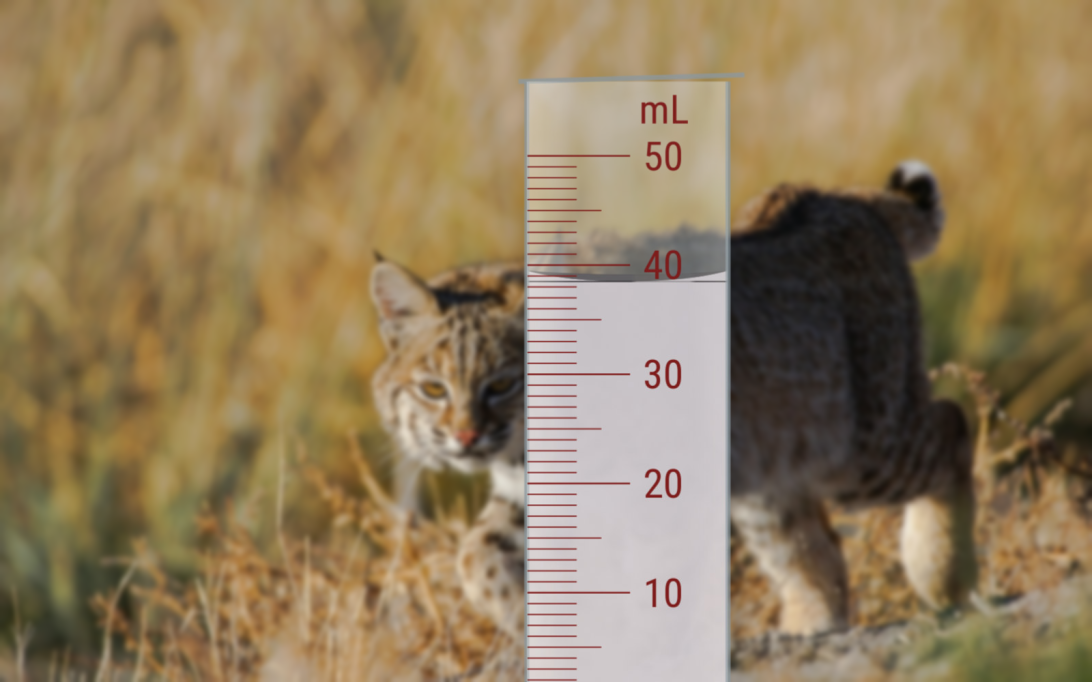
38.5mL
